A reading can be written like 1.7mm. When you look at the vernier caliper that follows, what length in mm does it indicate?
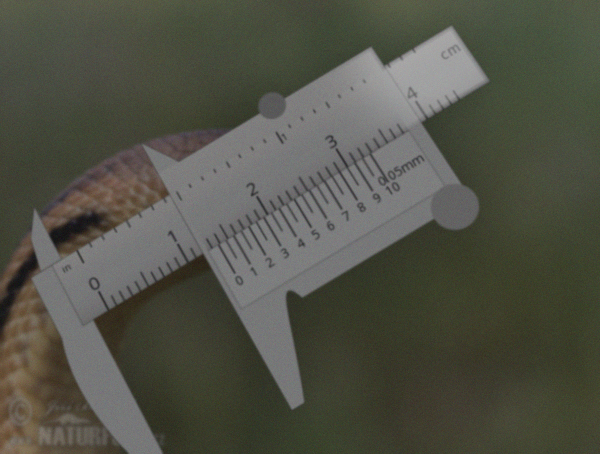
13.8mm
